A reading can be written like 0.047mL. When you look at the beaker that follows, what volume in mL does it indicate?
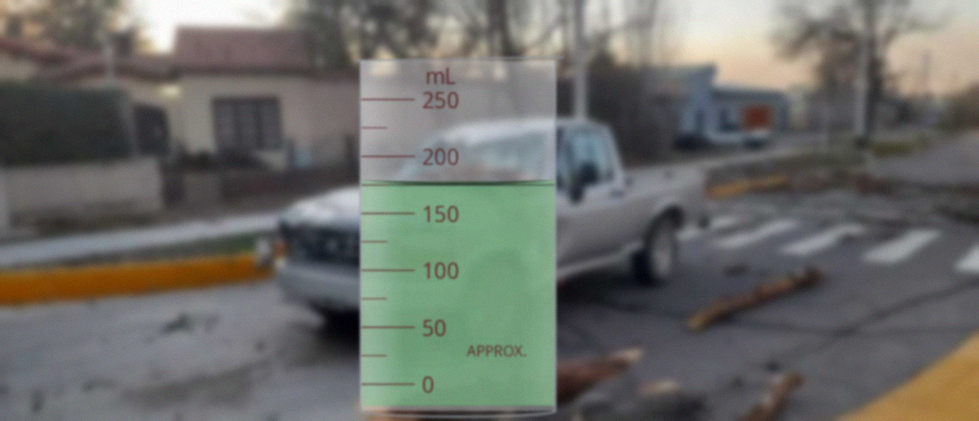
175mL
